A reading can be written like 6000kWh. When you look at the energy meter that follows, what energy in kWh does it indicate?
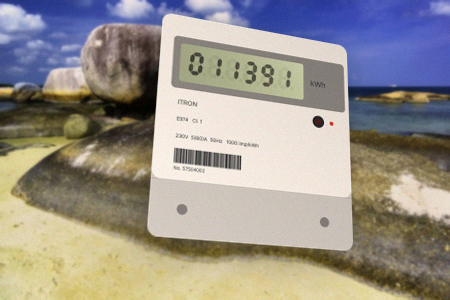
11391kWh
